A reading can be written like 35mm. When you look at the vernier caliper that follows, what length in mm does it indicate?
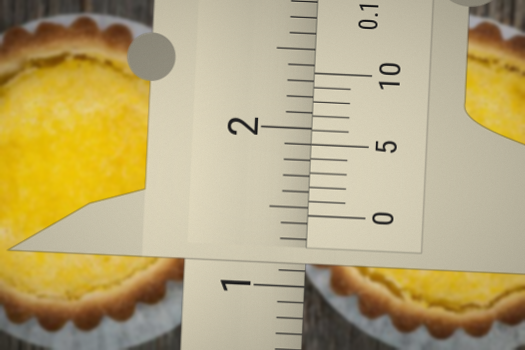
14.5mm
